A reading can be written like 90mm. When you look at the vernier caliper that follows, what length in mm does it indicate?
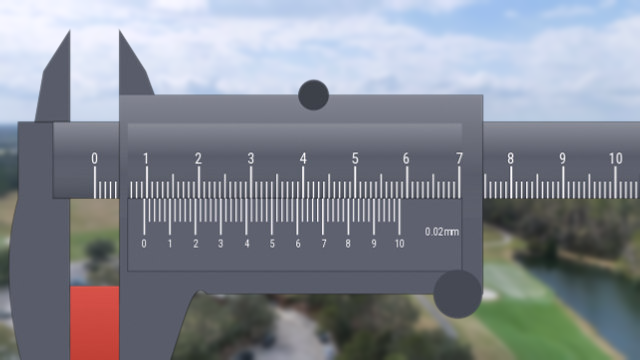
9.5mm
